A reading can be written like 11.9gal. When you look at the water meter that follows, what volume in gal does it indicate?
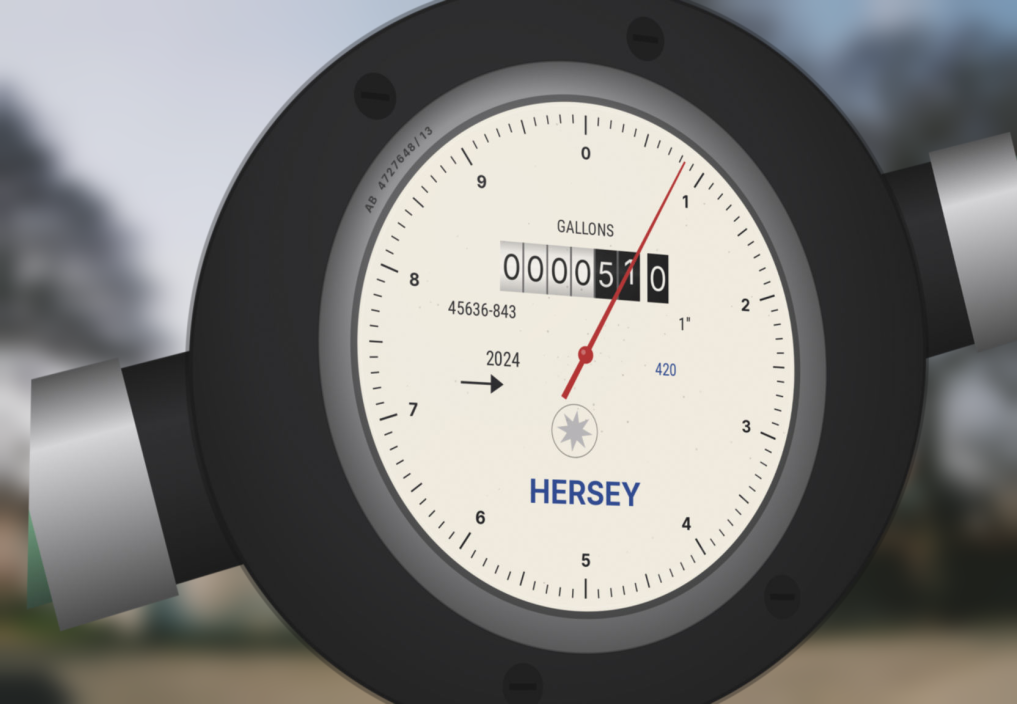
510.8gal
